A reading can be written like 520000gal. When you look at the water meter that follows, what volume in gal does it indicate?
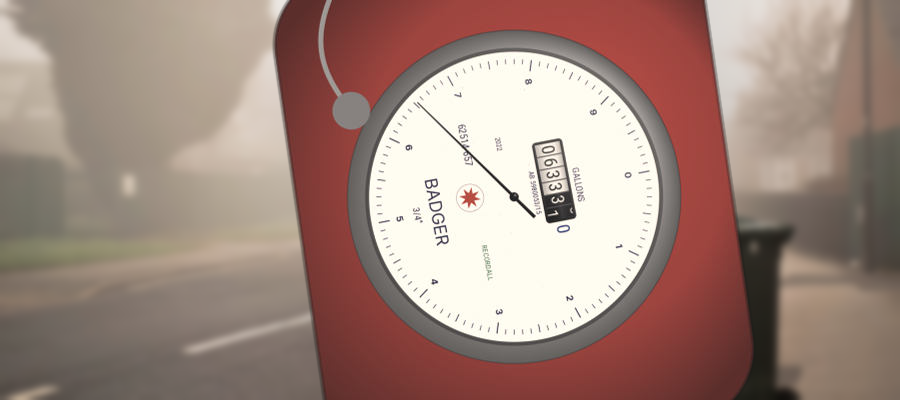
633306.5gal
